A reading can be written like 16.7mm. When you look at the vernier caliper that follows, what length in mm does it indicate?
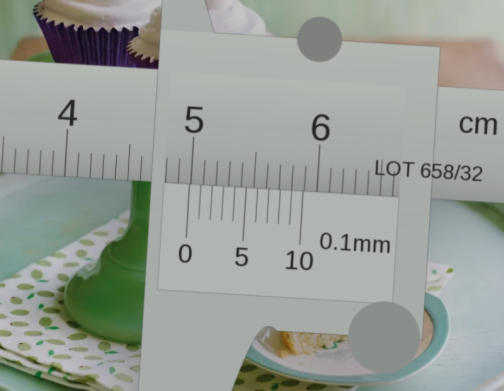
49.9mm
